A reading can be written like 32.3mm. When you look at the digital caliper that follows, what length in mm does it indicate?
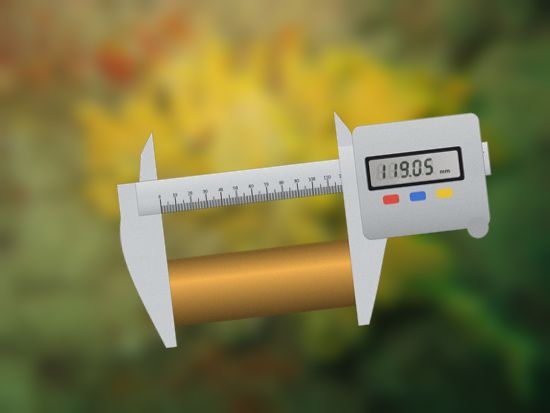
119.05mm
